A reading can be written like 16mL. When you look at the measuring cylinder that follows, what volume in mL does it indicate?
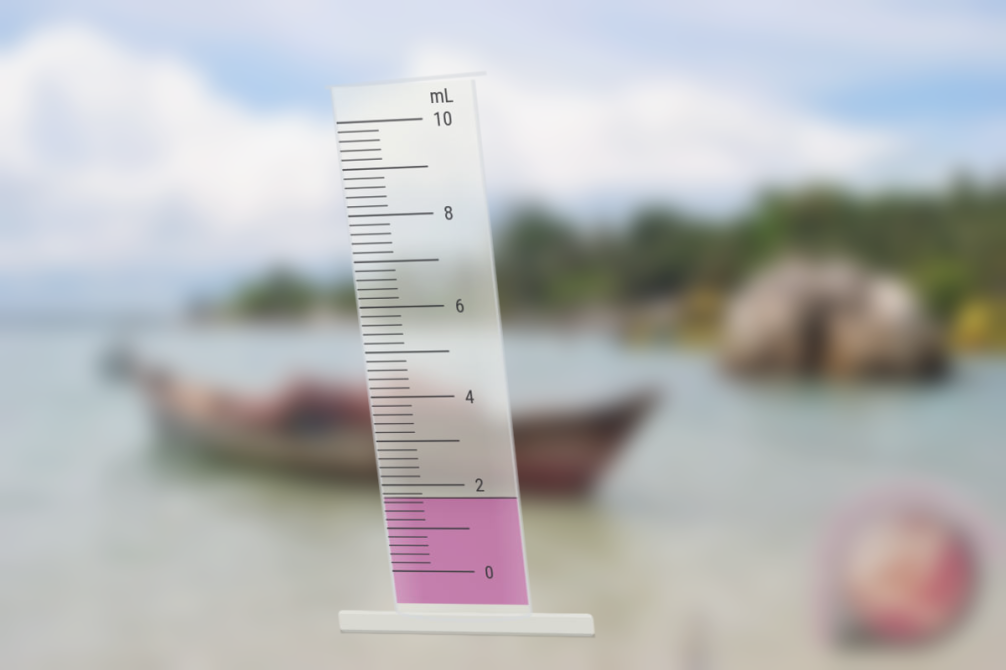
1.7mL
